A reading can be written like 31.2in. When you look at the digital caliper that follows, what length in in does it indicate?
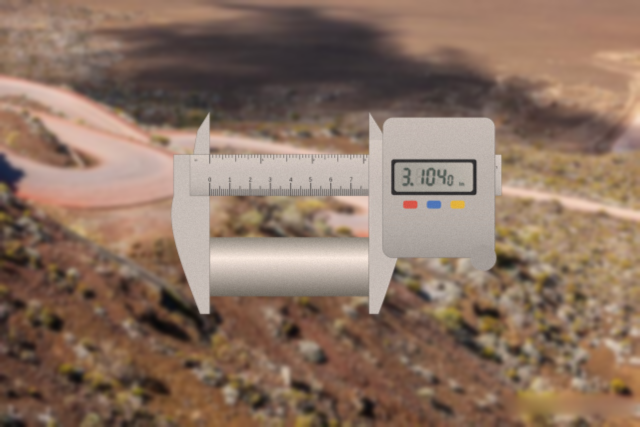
3.1040in
